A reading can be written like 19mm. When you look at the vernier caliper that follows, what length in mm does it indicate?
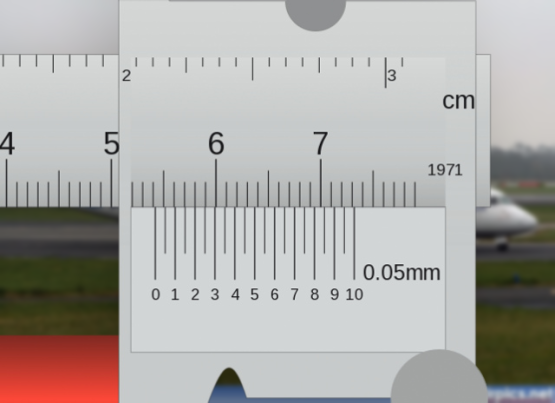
54.2mm
